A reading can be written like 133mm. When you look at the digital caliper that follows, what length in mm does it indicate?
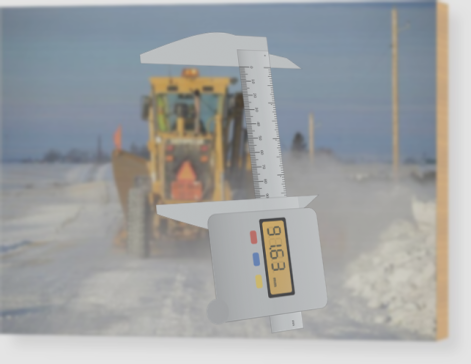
91.63mm
